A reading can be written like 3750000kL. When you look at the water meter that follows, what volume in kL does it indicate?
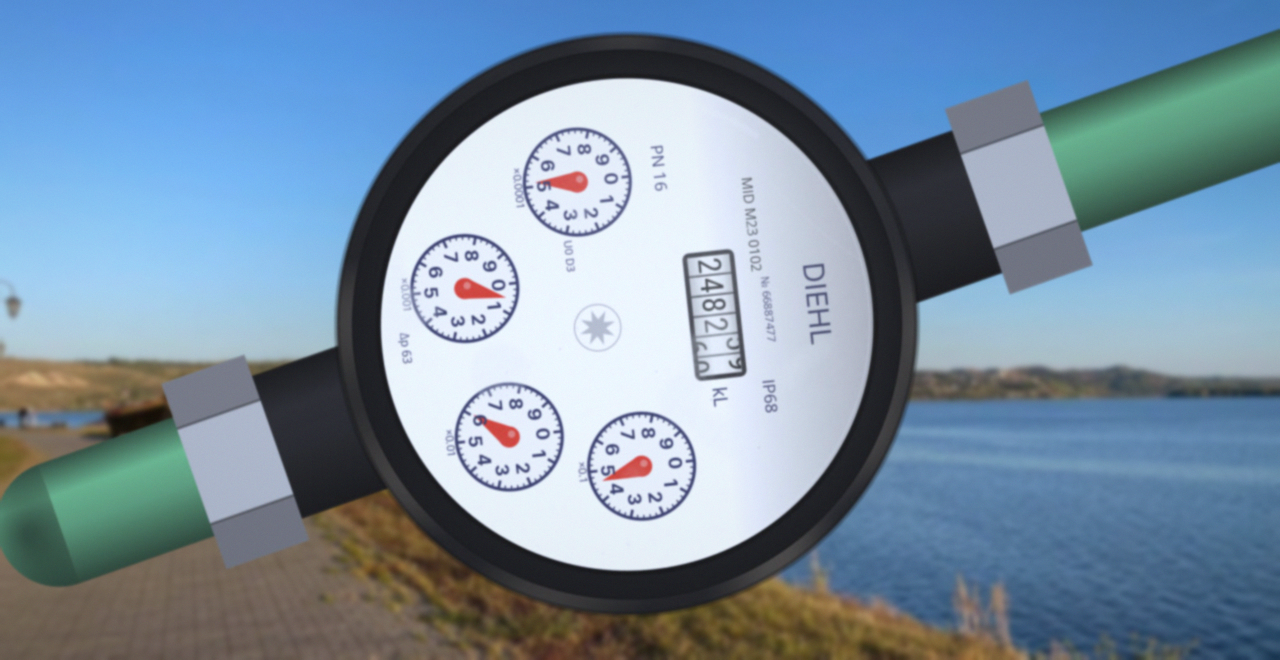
248259.4605kL
